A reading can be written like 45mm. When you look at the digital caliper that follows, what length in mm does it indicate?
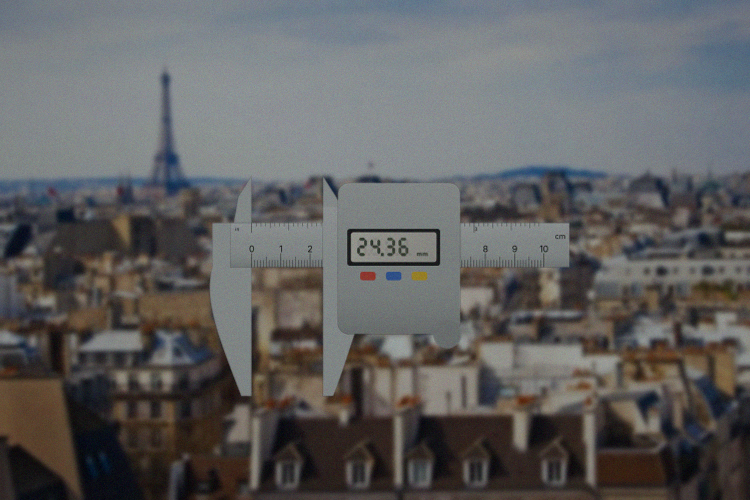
24.36mm
